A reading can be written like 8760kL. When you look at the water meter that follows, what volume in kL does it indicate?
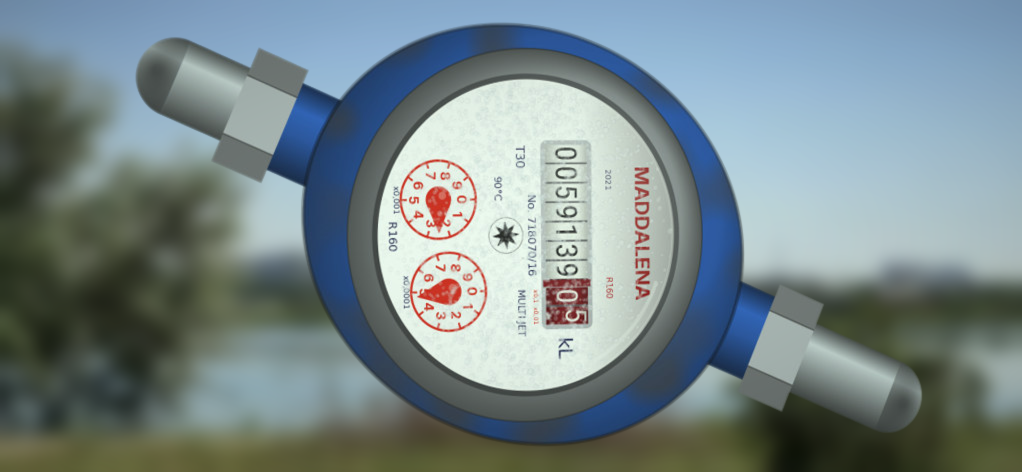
59139.0524kL
